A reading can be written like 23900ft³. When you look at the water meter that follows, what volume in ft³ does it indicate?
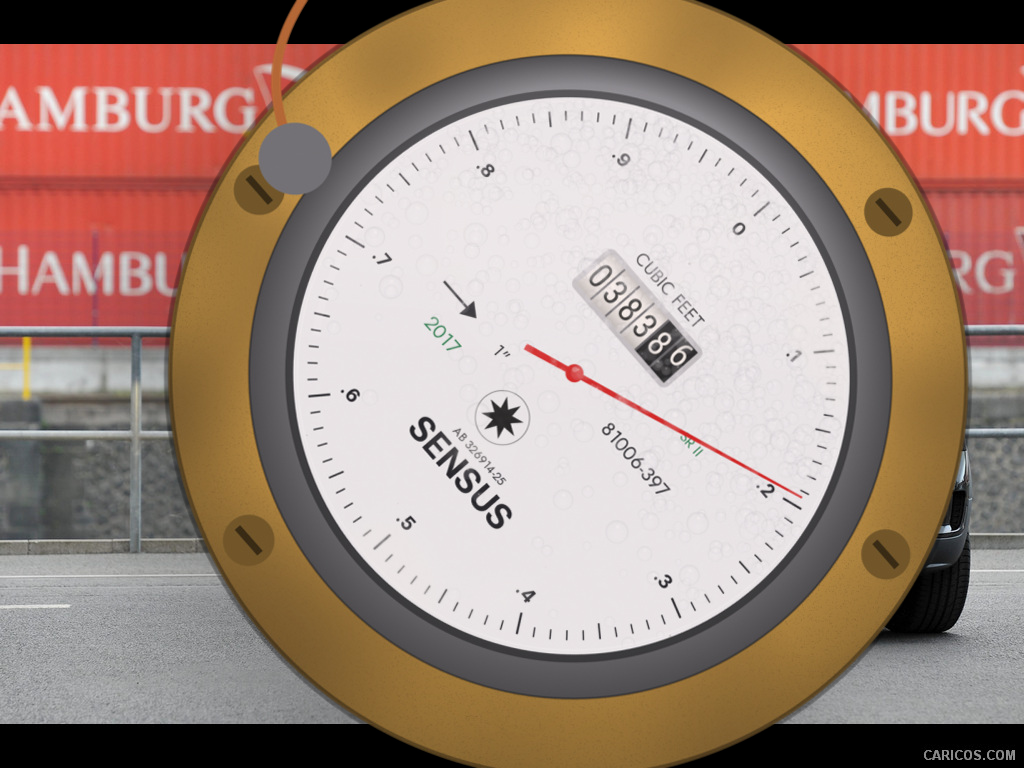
38386.19ft³
